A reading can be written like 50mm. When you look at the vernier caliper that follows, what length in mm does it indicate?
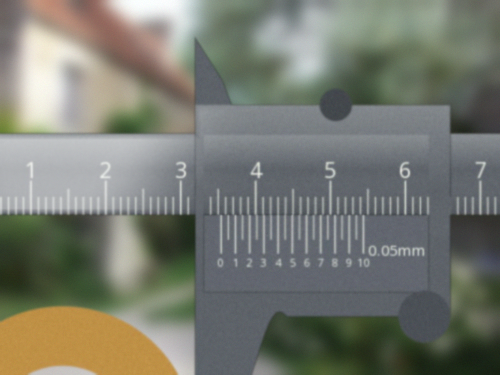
35.4mm
